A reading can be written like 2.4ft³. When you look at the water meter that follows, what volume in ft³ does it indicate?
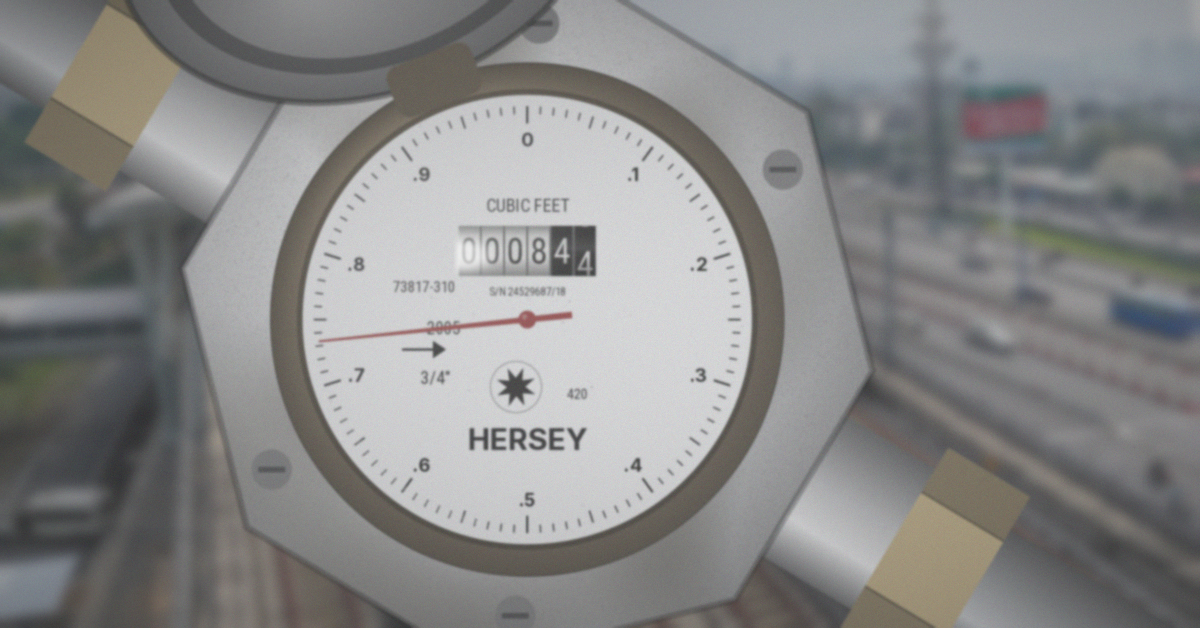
843.73ft³
